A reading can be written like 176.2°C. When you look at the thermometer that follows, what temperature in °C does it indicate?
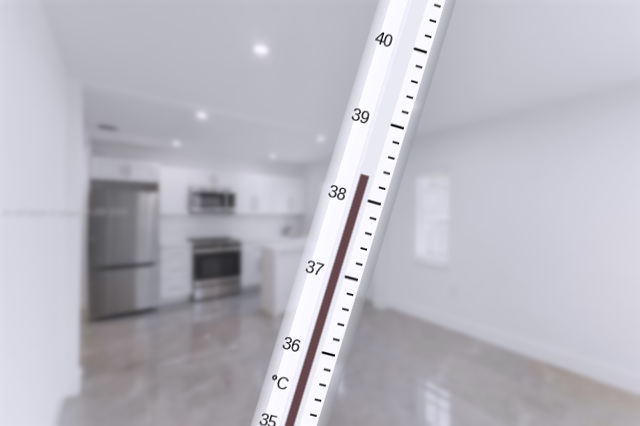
38.3°C
